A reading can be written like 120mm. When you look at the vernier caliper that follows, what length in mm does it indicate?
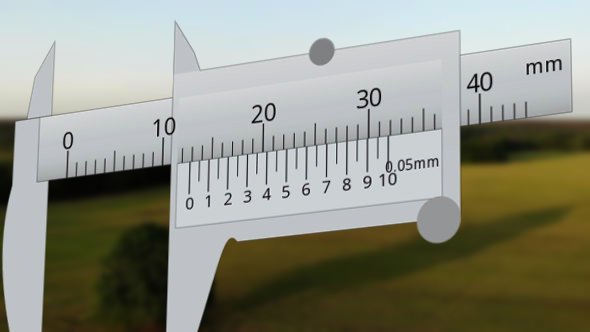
12.8mm
